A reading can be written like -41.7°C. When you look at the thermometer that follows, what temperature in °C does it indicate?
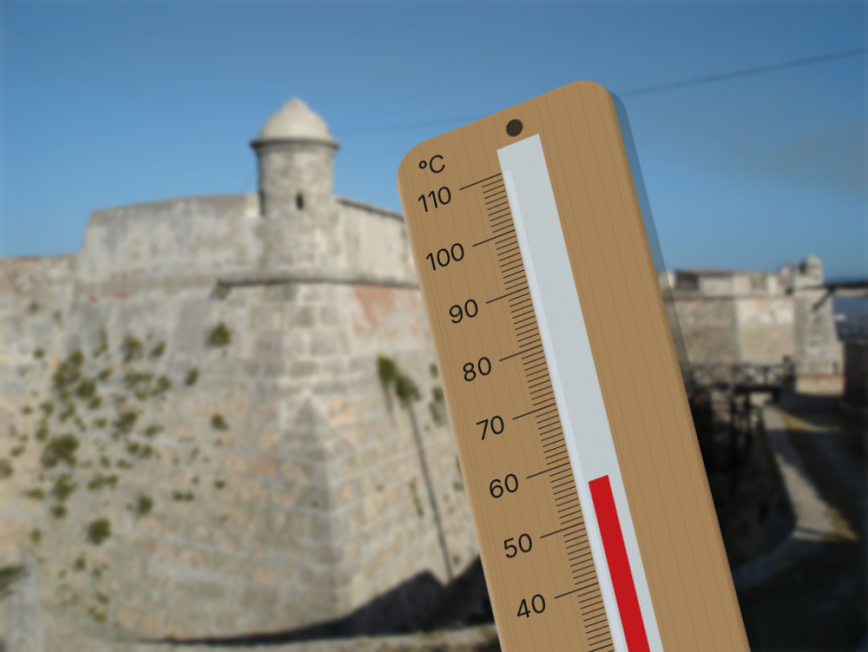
56°C
